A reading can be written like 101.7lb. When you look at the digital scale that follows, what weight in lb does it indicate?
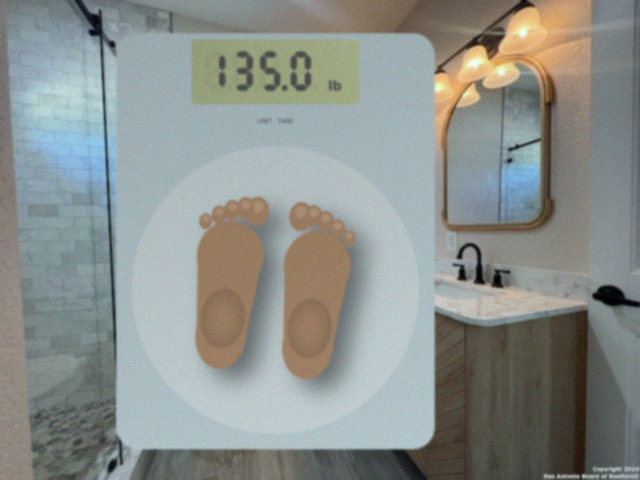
135.0lb
